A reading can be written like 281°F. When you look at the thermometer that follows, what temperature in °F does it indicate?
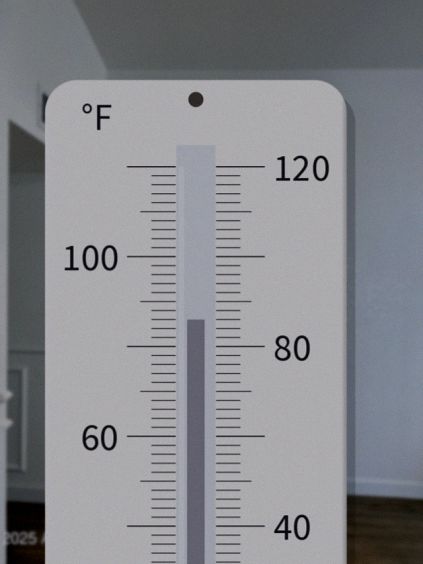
86°F
